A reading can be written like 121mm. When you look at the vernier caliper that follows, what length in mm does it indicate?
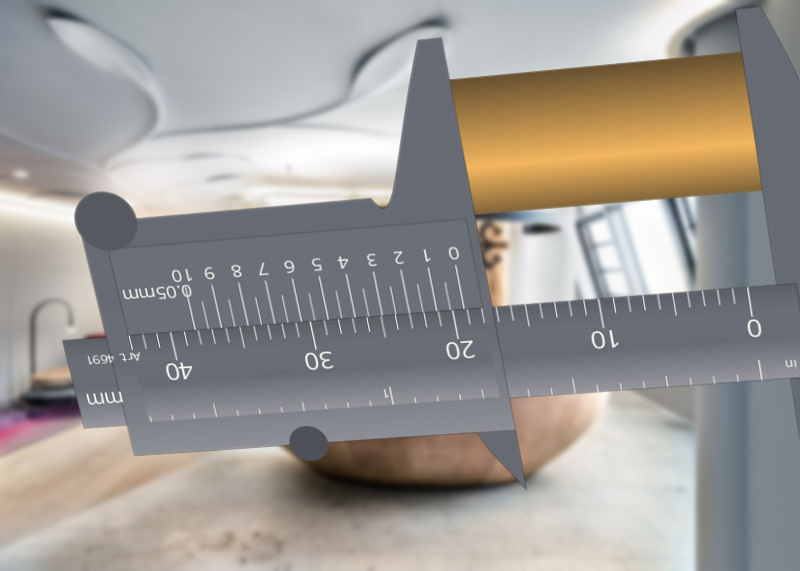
19.2mm
